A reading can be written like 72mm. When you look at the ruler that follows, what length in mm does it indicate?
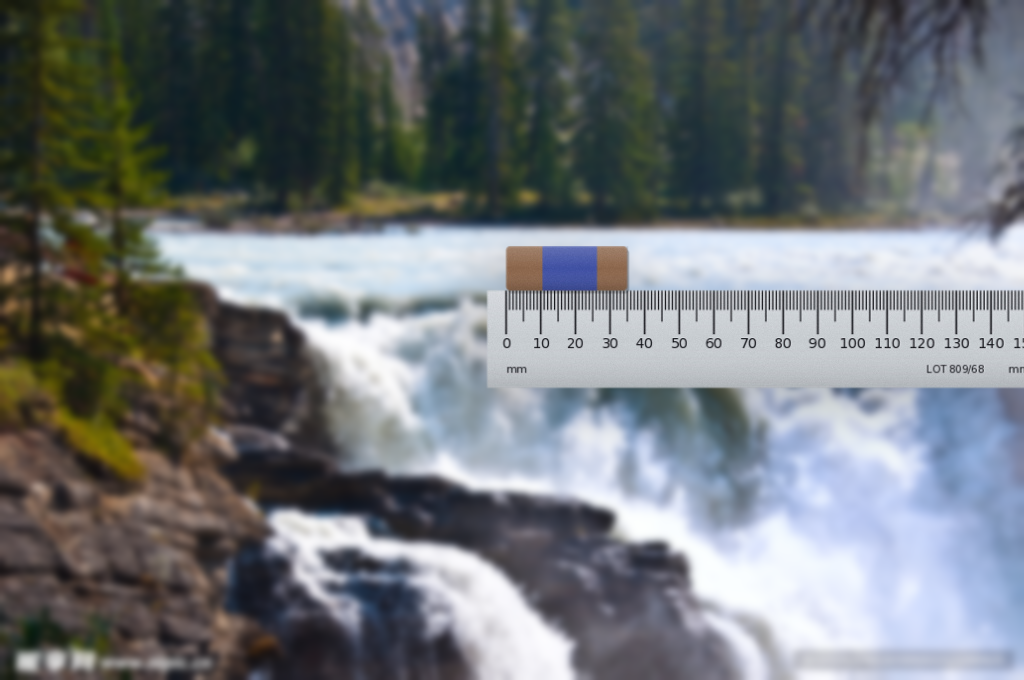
35mm
